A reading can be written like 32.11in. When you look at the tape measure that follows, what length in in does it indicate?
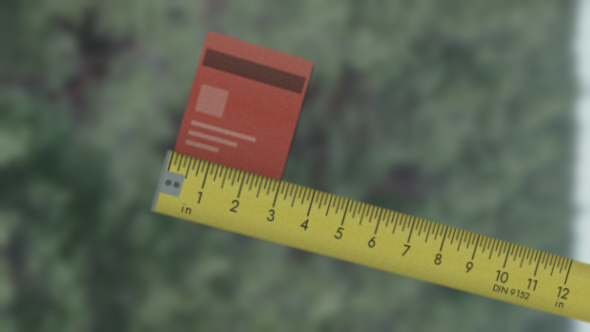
3in
